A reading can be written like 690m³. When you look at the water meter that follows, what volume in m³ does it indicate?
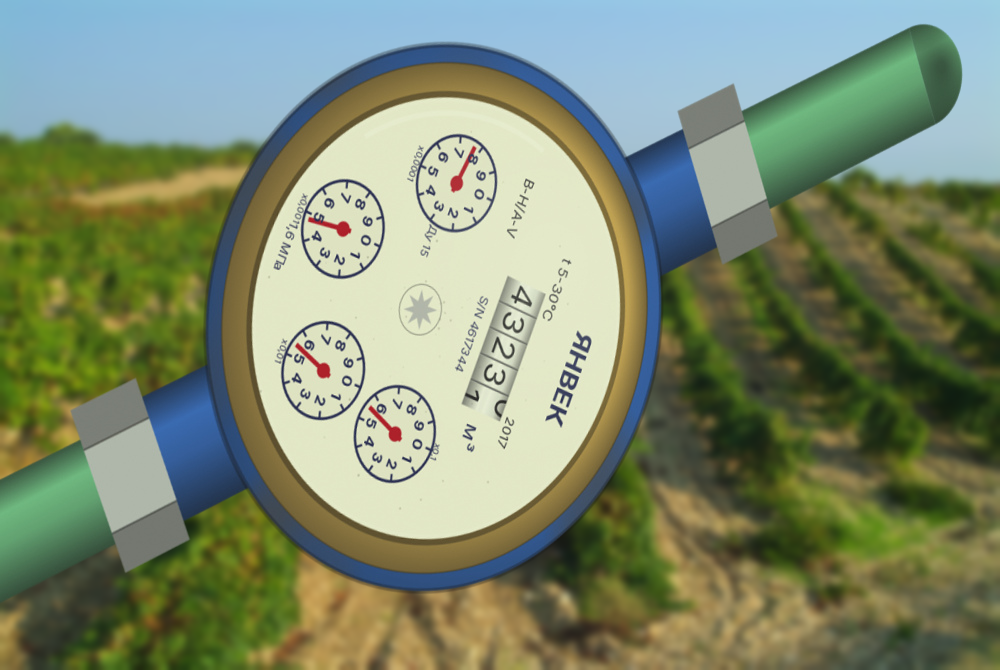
43230.5547m³
